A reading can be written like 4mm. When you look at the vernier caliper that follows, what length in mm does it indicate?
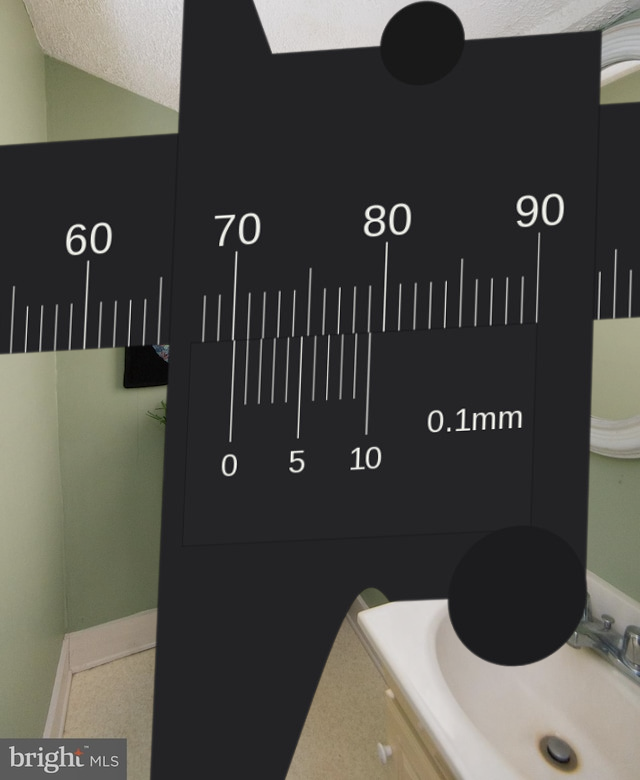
70.1mm
